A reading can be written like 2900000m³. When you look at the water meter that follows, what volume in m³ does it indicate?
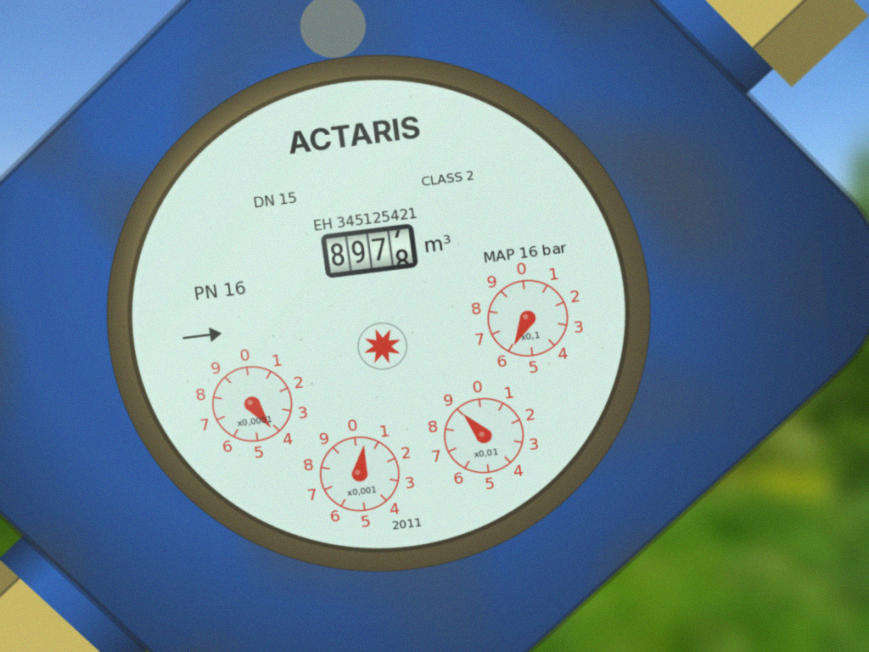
8977.5904m³
